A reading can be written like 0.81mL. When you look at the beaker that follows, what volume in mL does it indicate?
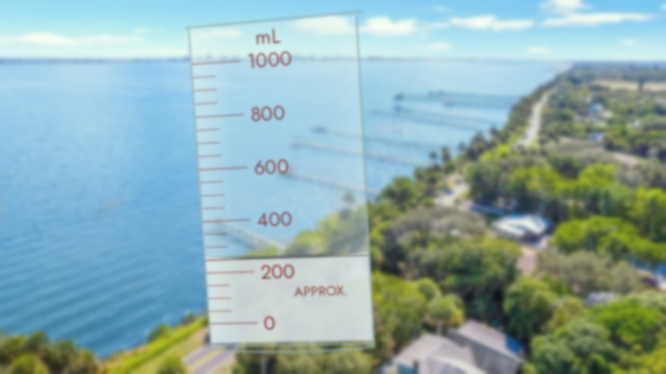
250mL
